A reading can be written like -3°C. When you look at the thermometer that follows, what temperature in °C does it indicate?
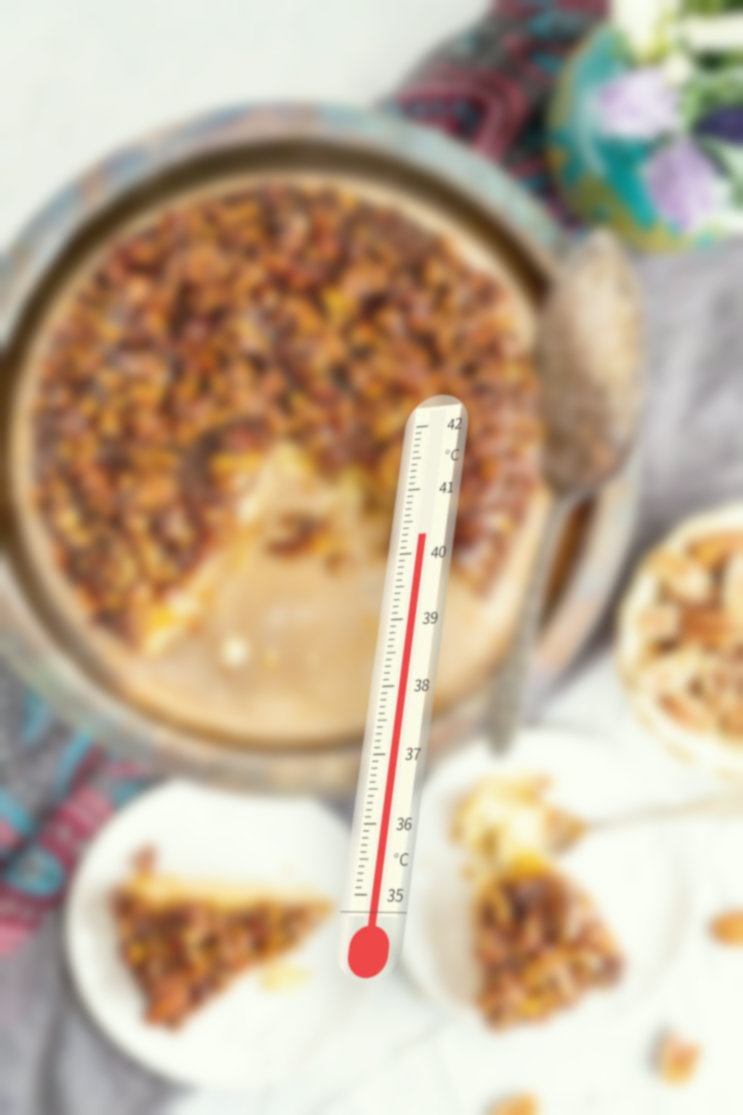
40.3°C
